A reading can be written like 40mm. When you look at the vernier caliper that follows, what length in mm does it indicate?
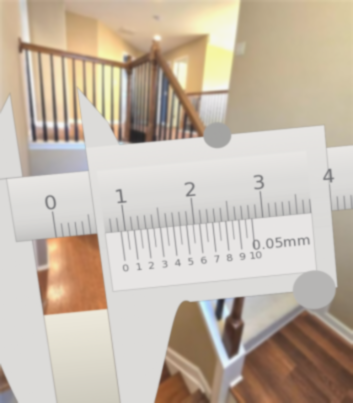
9.4mm
